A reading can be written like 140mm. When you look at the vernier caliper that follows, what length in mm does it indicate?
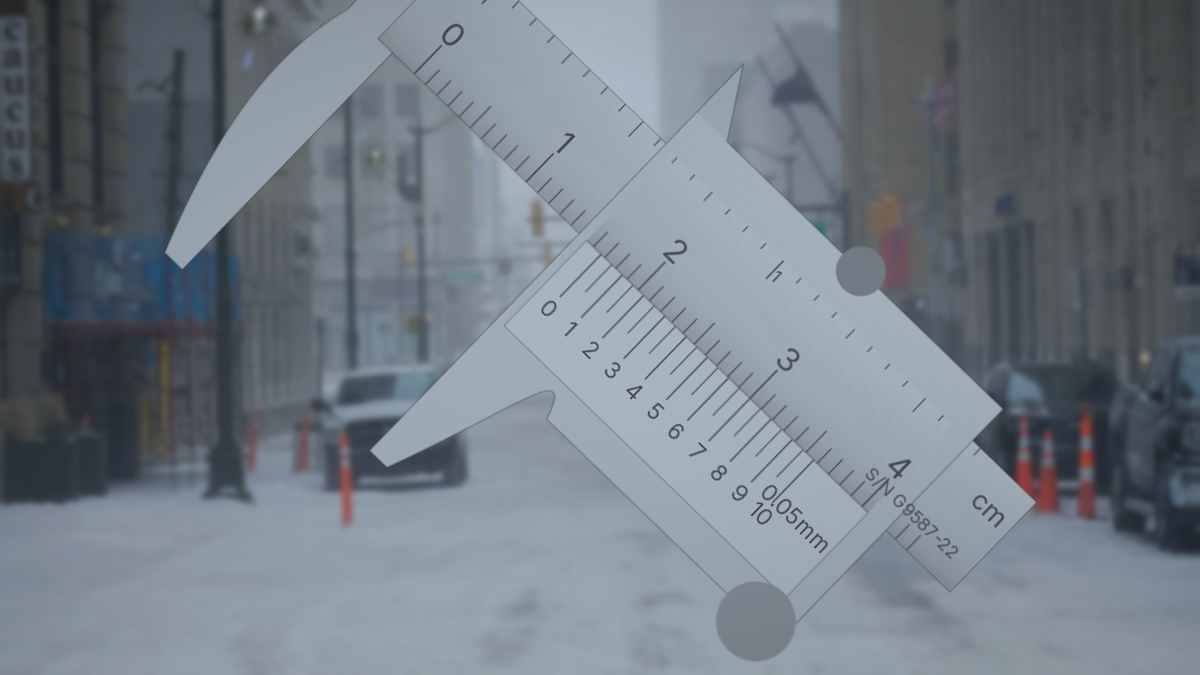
16.7mm
